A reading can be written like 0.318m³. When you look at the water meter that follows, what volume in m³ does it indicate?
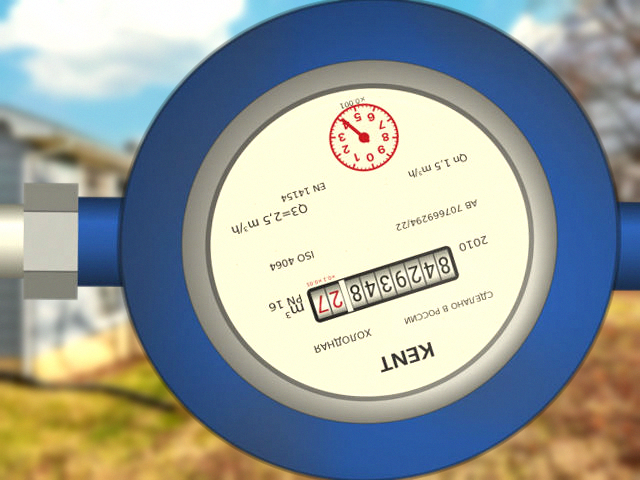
8429348.274m³
